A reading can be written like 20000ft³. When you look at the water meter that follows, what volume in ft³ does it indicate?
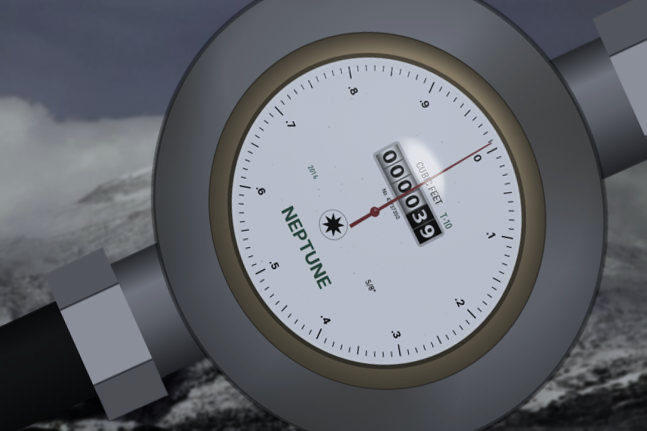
38.99ft³
